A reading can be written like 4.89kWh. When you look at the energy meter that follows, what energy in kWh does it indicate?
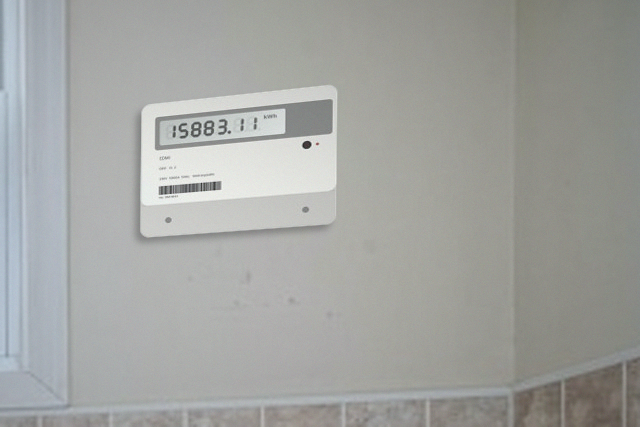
15883.11kWh
